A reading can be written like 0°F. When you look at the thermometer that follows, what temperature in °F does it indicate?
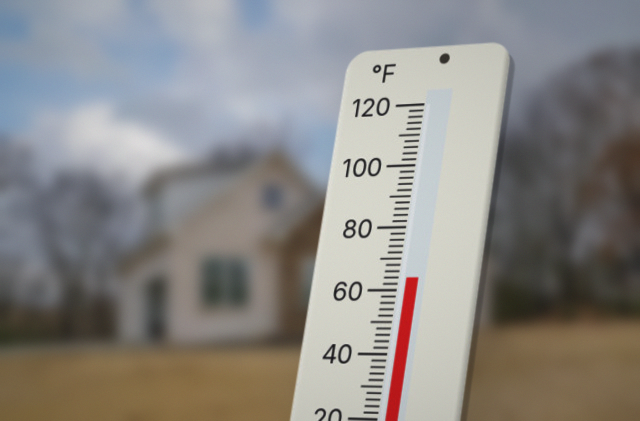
64°F
